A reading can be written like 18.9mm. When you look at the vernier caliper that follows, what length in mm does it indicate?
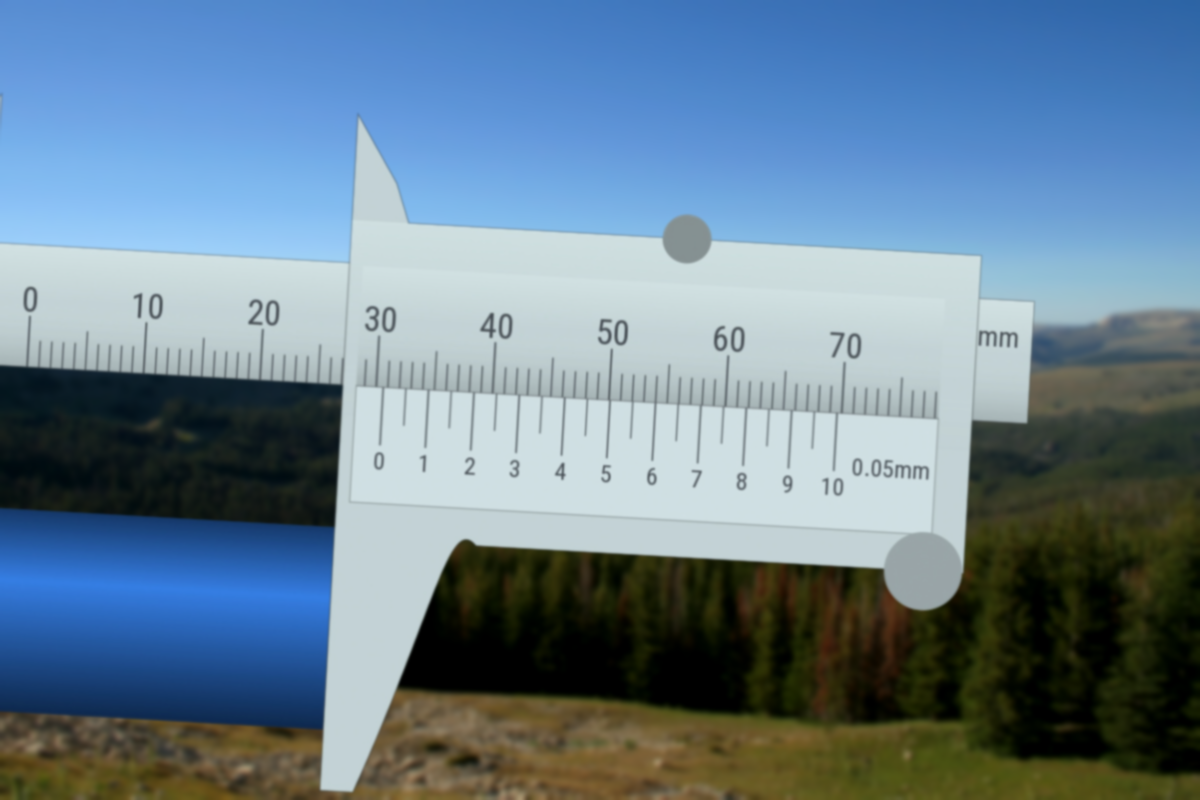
30.6mm
